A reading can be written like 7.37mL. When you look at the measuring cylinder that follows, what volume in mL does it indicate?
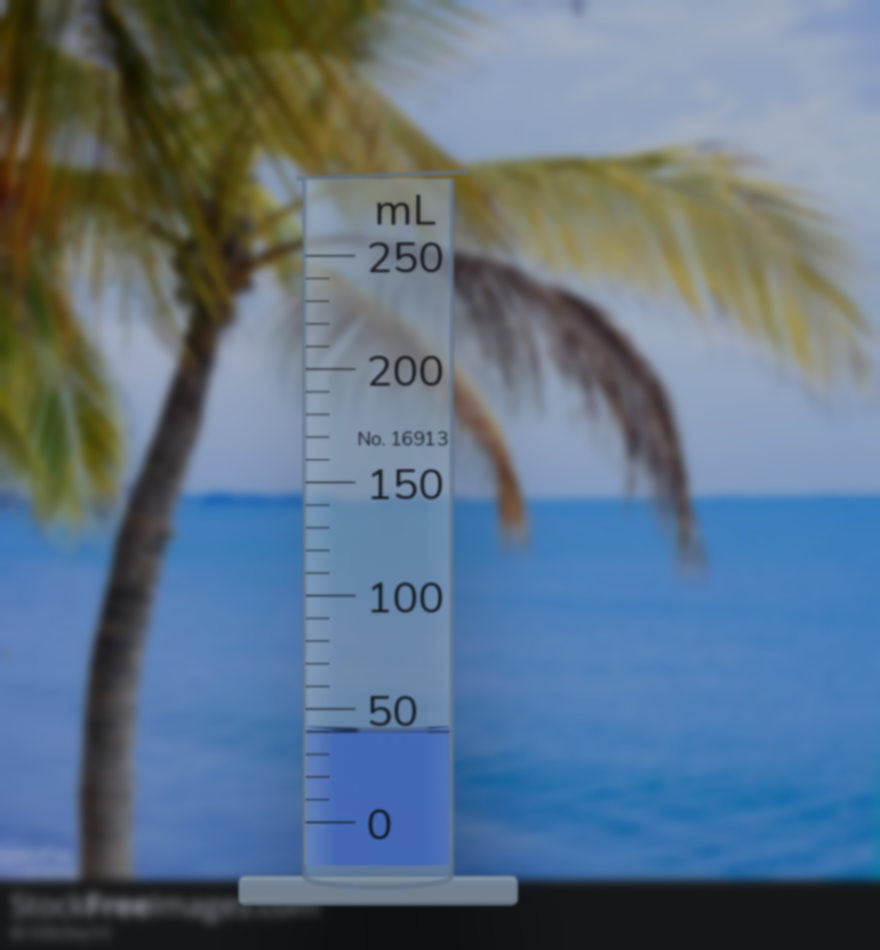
40mL
